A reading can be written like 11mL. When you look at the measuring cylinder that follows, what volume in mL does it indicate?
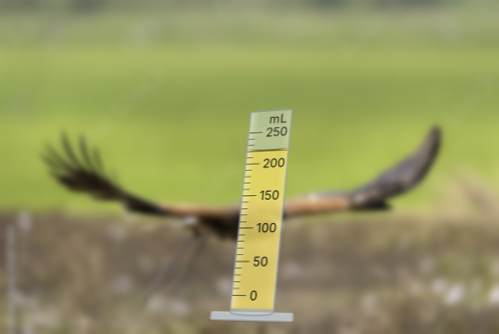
220mL
